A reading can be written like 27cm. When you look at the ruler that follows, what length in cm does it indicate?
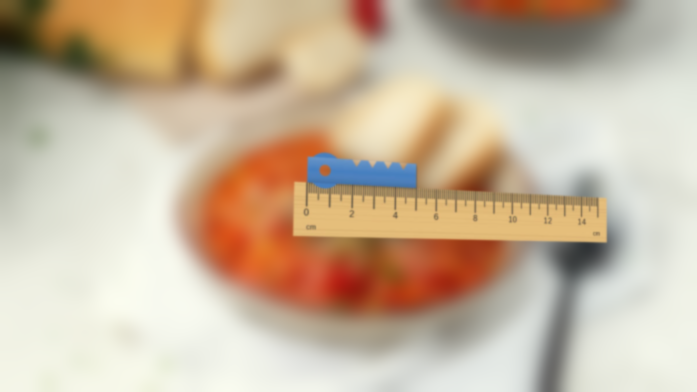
5cm
